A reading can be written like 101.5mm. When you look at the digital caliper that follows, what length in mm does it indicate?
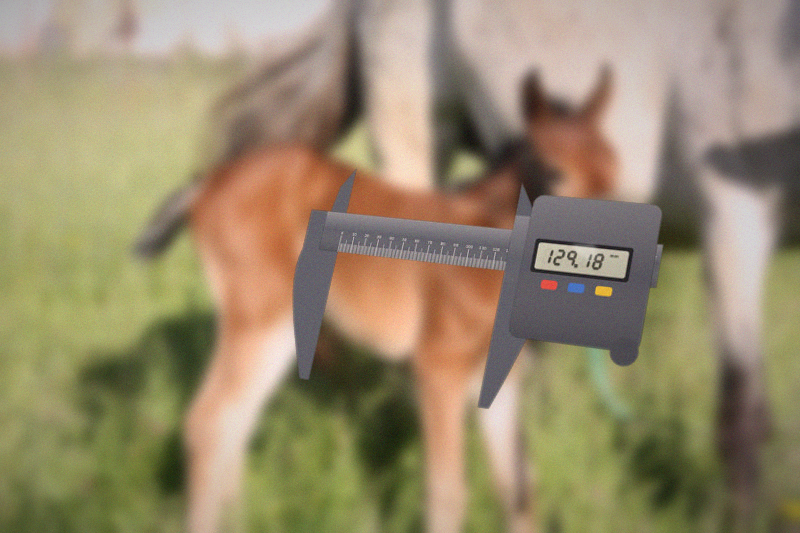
129.18mm
